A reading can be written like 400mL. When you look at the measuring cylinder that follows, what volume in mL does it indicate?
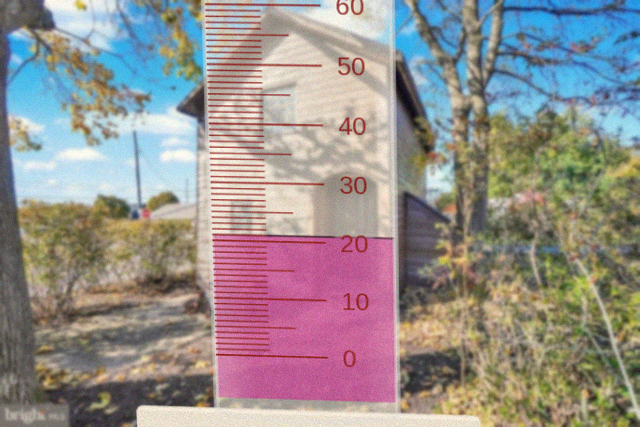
21mL
